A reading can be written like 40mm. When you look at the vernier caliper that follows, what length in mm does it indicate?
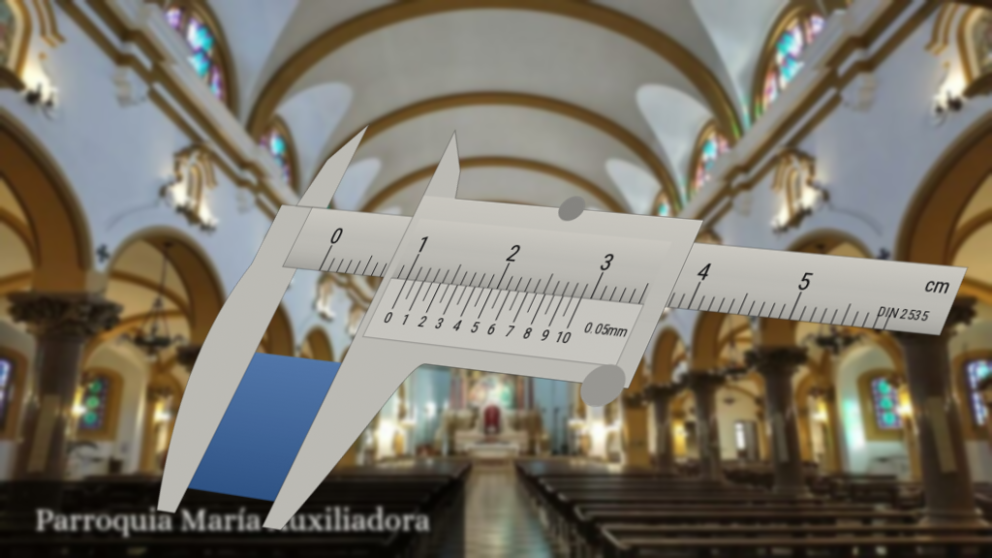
10.0mm
